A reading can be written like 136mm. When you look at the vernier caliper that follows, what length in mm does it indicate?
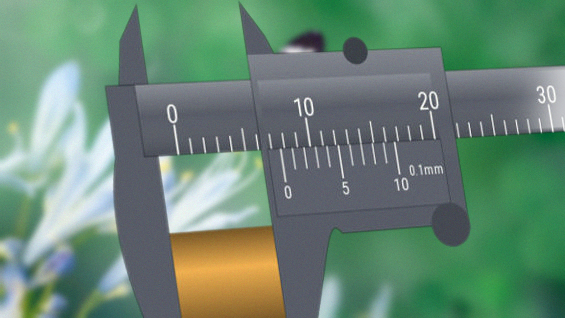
7.7mm
